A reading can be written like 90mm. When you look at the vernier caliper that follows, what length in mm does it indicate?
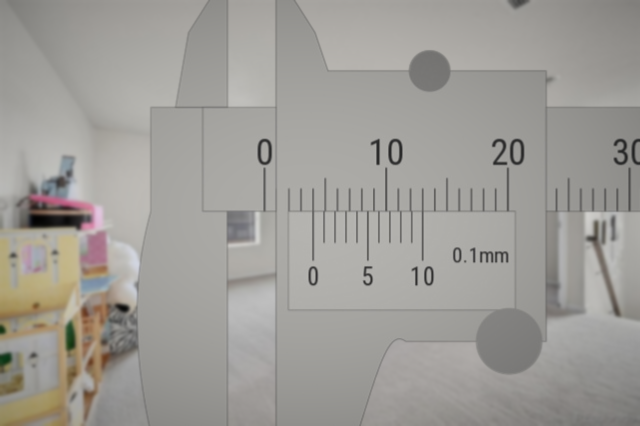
4.0mm
